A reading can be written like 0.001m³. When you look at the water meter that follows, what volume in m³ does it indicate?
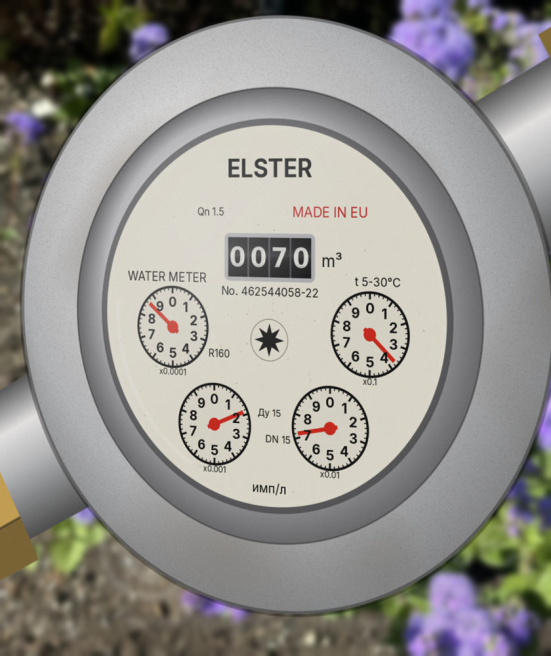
70.3718m³
